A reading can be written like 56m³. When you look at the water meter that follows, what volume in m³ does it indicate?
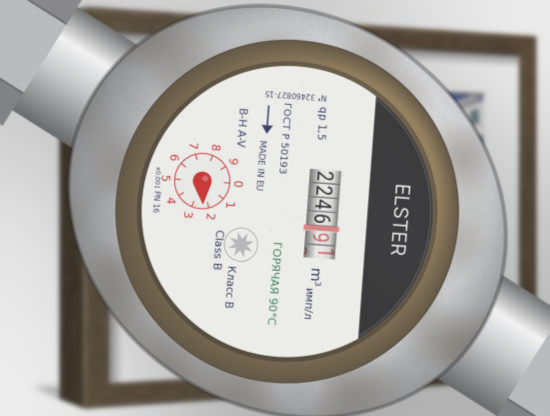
2246.912m³
